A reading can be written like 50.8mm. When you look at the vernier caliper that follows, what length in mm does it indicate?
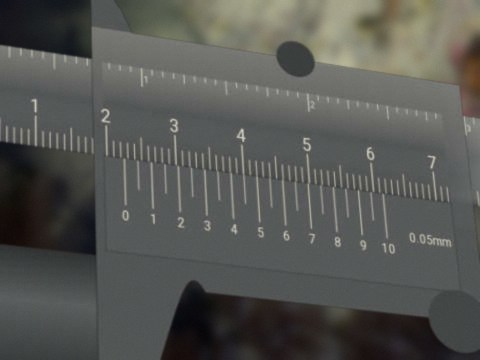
22.5mm
